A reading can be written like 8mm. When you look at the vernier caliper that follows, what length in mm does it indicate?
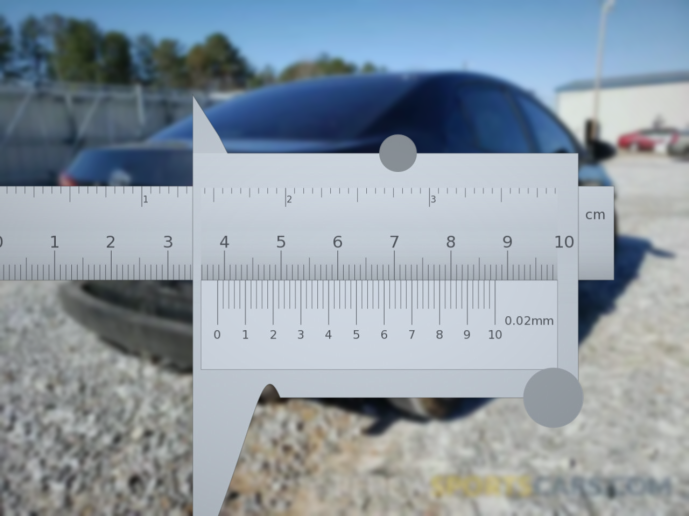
38.8mm
